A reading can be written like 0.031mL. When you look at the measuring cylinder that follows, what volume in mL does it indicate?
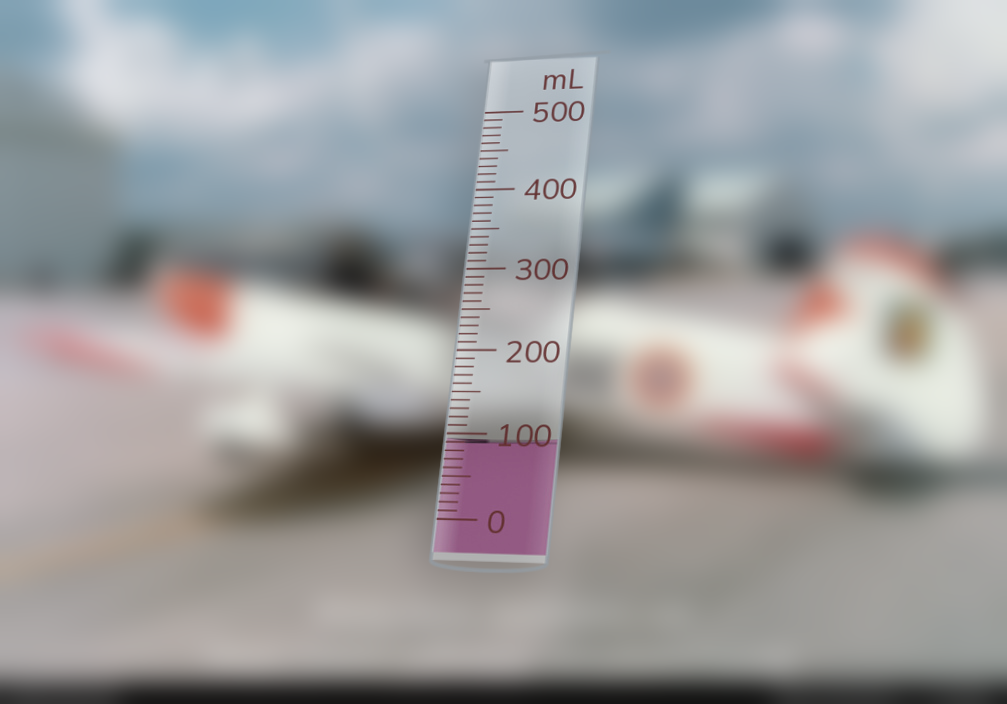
90mL
